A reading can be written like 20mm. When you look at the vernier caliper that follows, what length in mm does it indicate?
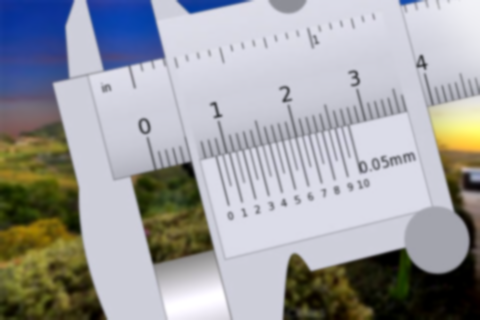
8.5mm
